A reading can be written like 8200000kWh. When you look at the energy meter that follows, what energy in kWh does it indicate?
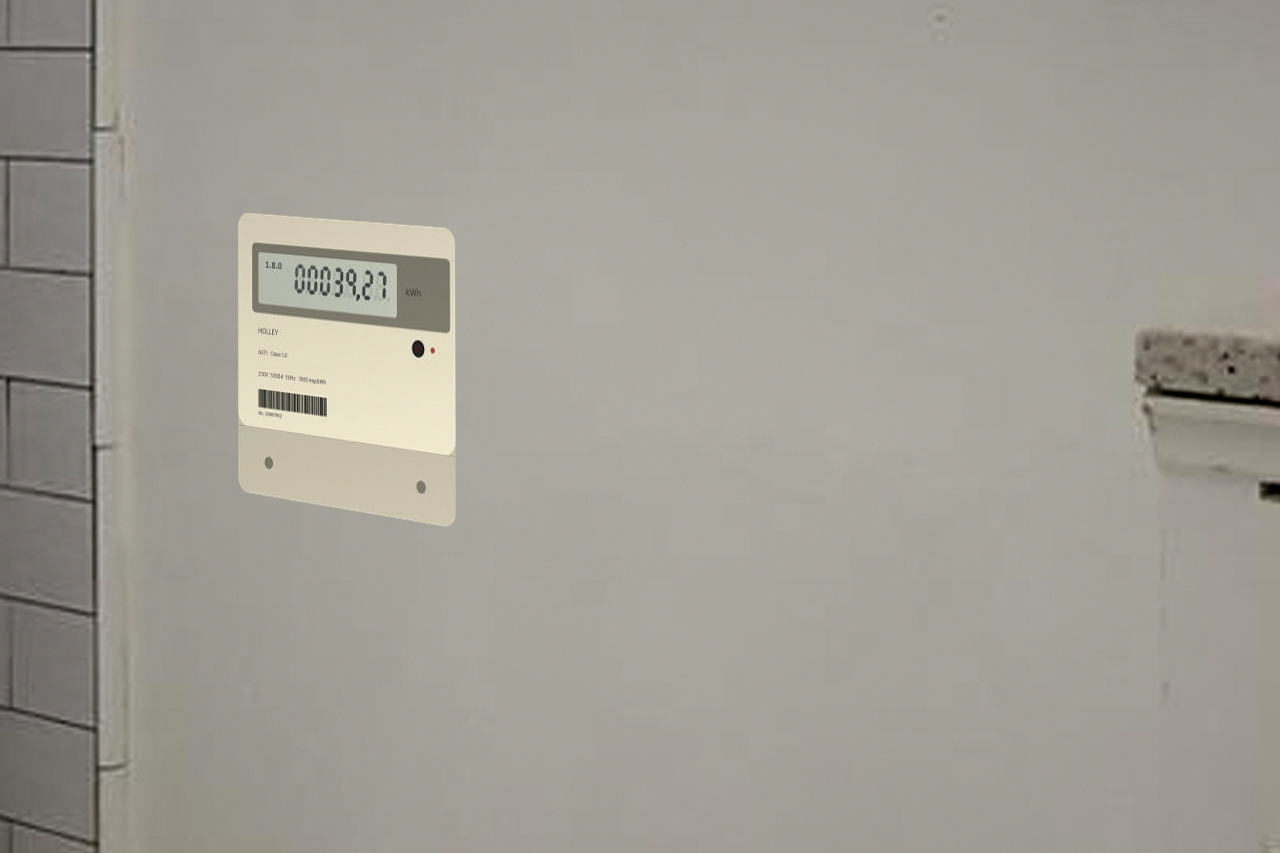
39.27kWh
